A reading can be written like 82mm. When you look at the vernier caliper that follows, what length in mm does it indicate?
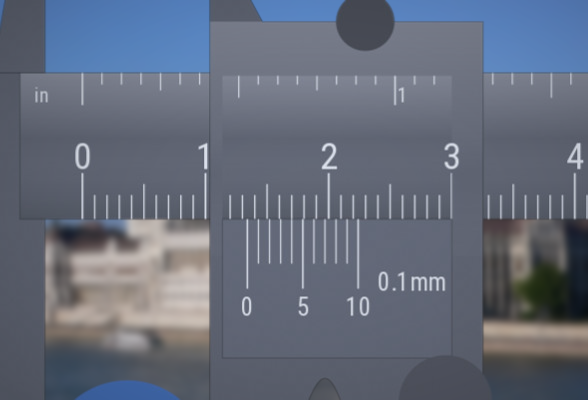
13.4mm
